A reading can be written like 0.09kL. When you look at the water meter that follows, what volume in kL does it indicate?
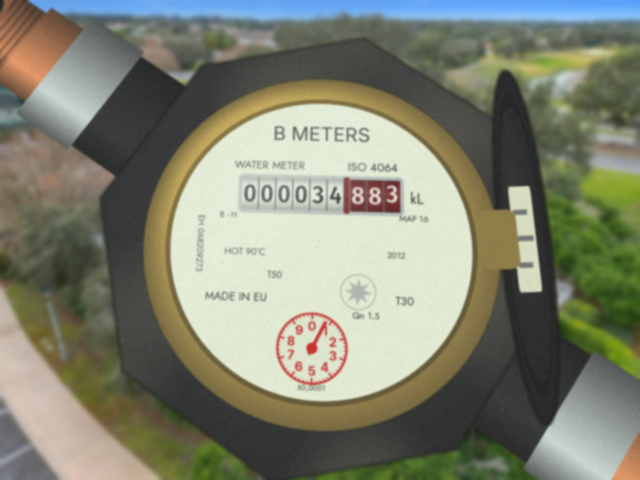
34.8830kL
